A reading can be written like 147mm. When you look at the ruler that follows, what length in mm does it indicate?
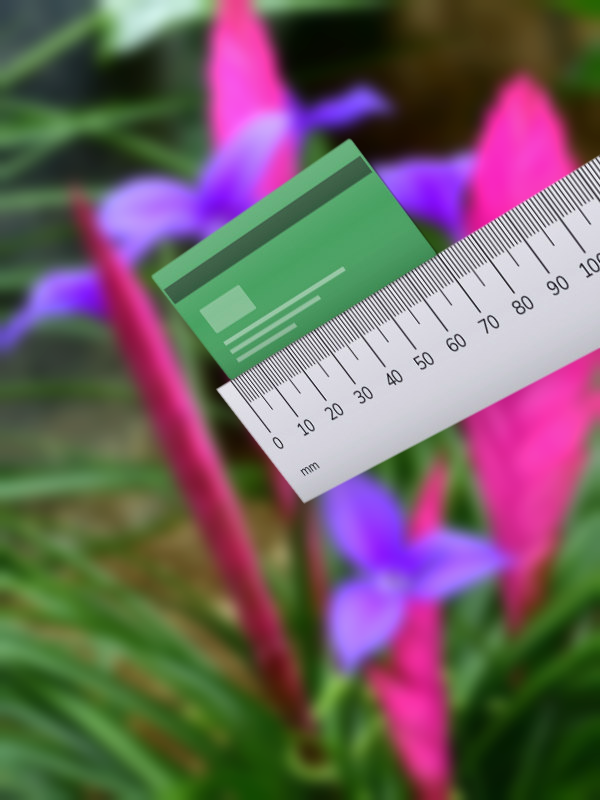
70mm
